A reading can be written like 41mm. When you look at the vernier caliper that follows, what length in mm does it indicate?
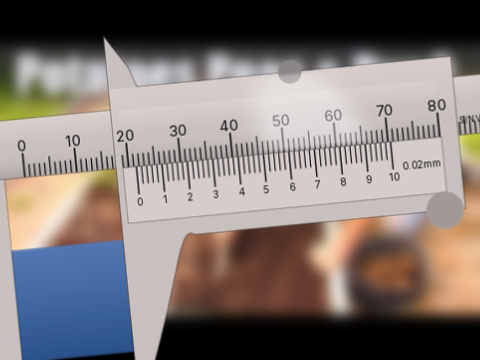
21.5mm
